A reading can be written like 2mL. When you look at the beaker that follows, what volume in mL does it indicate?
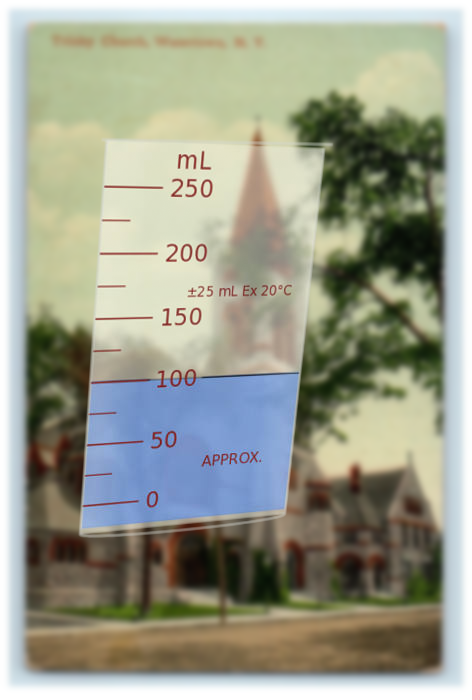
100mL
